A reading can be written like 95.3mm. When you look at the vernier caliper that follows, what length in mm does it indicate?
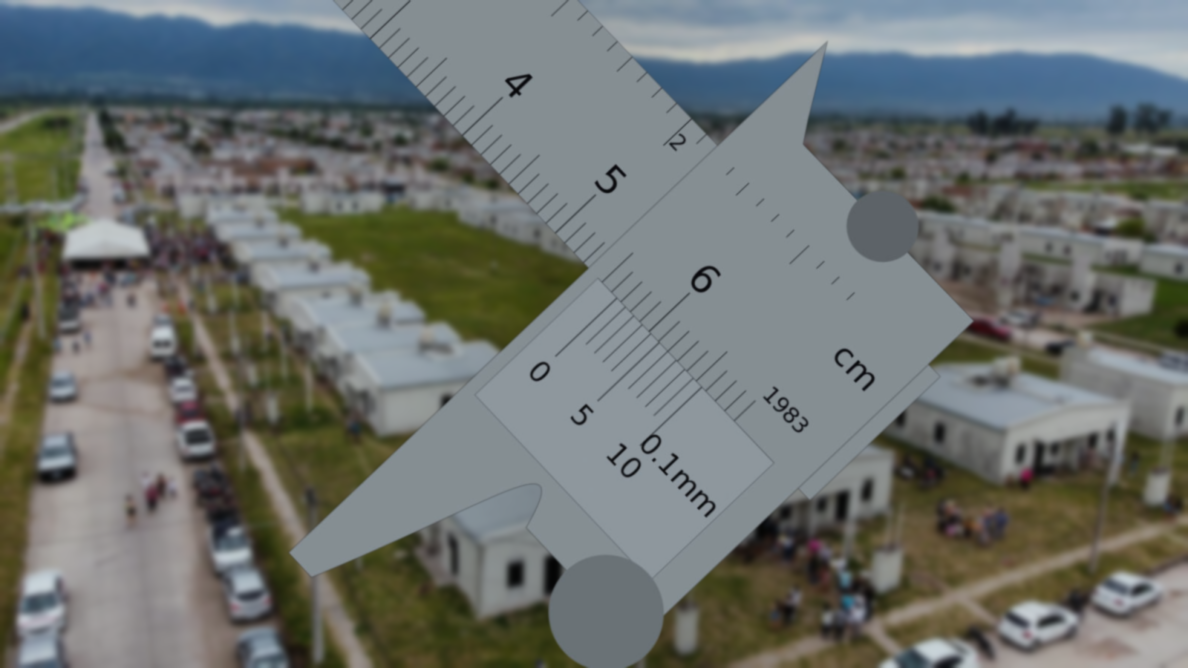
56.6mm
